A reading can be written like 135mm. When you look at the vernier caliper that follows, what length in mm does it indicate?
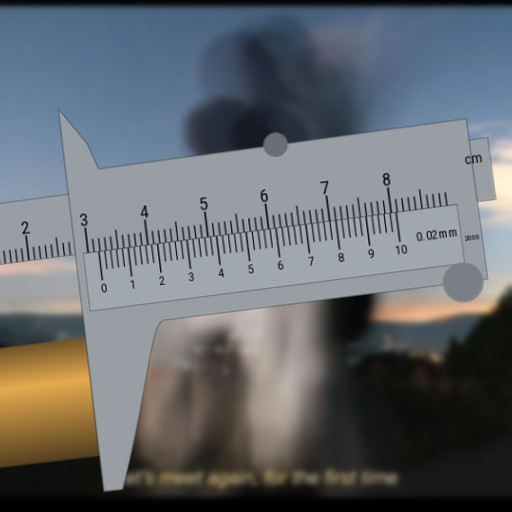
31.8mm
